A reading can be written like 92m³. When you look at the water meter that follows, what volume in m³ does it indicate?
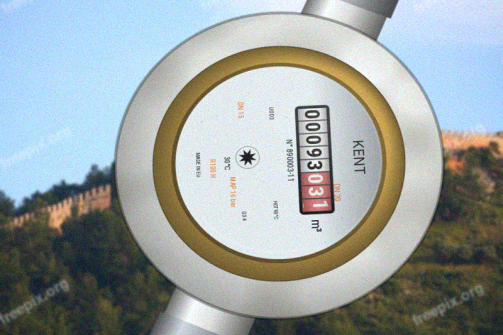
93.031m³
